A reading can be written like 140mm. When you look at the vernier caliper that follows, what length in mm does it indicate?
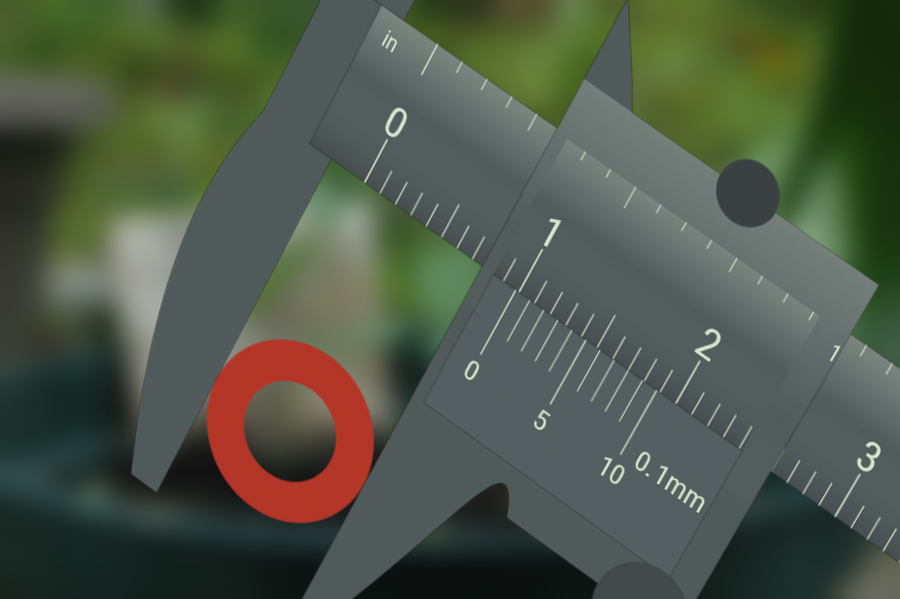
9.8mm
